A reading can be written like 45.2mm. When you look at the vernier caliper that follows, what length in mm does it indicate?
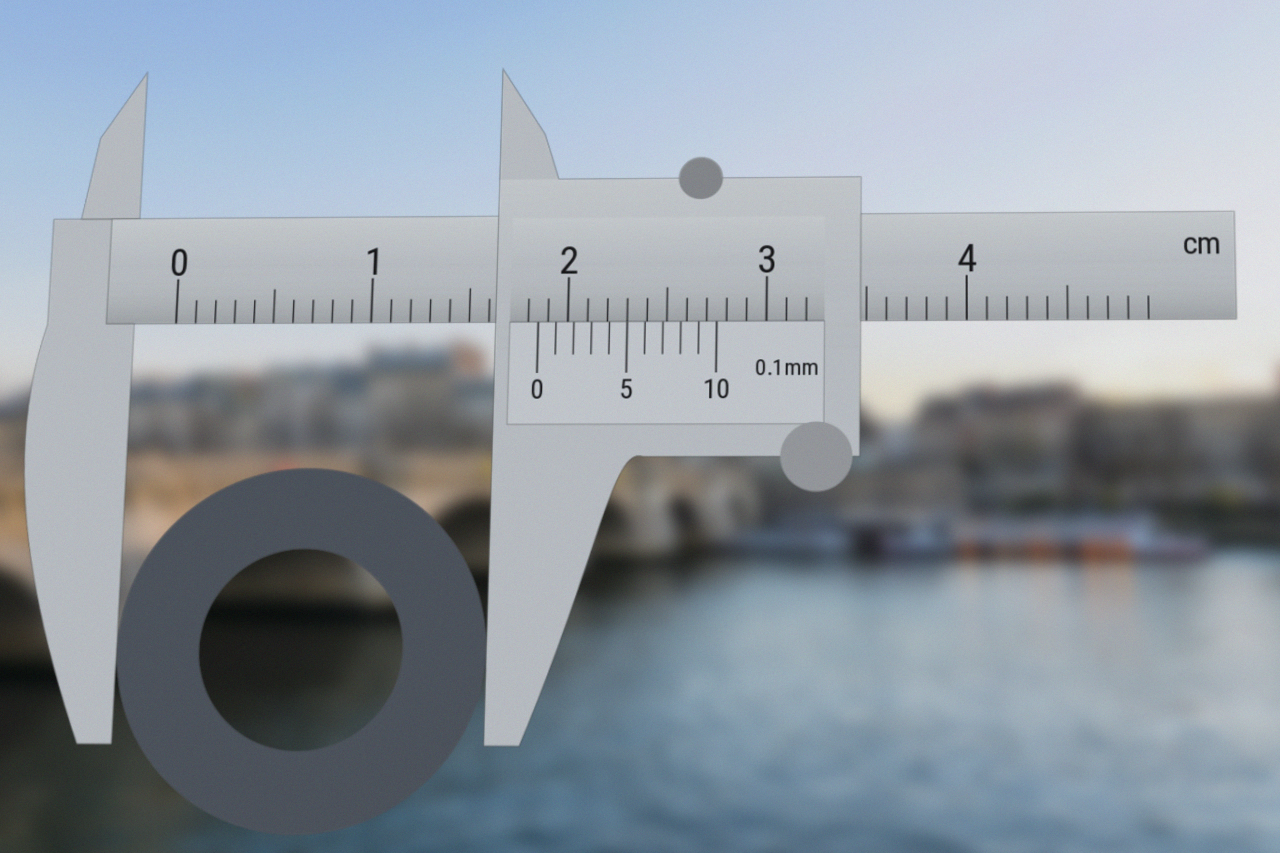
18.5mm
